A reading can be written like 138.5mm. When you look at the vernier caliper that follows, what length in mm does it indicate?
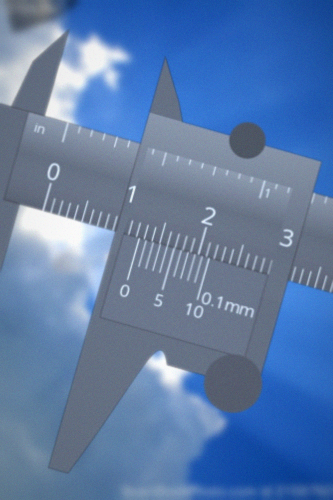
12.4mm
